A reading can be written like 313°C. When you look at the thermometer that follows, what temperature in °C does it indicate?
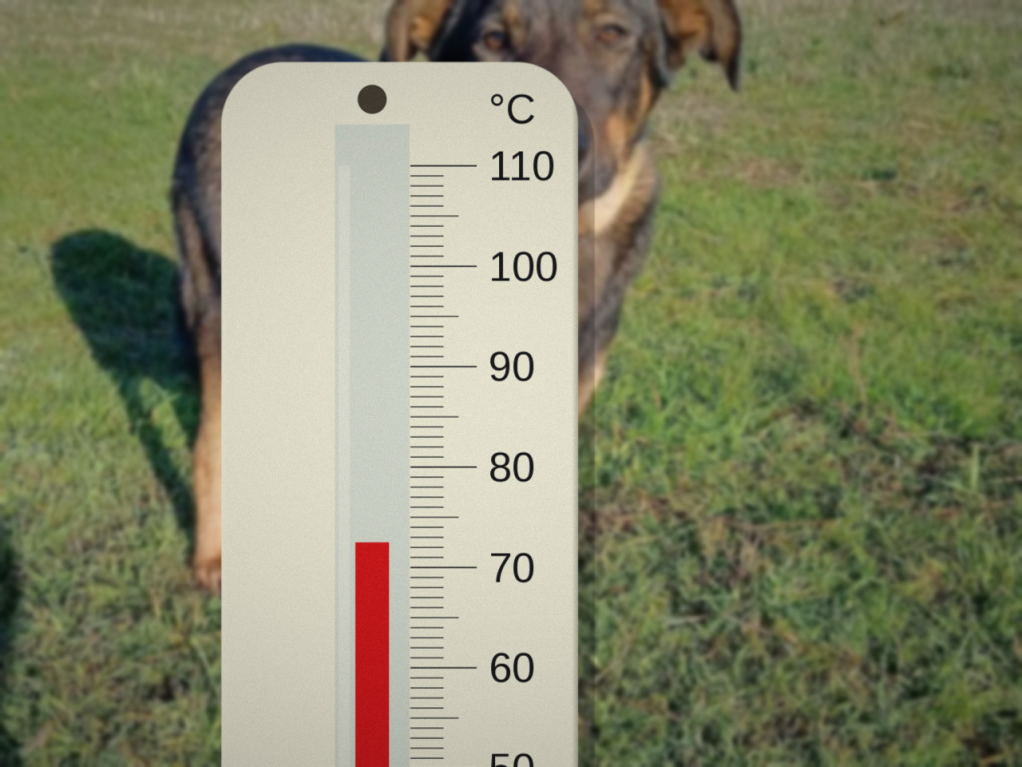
72.5°C
